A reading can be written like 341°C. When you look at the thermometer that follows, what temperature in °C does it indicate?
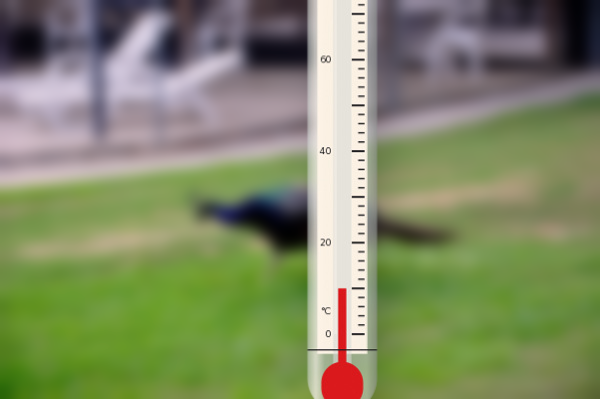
10°C
